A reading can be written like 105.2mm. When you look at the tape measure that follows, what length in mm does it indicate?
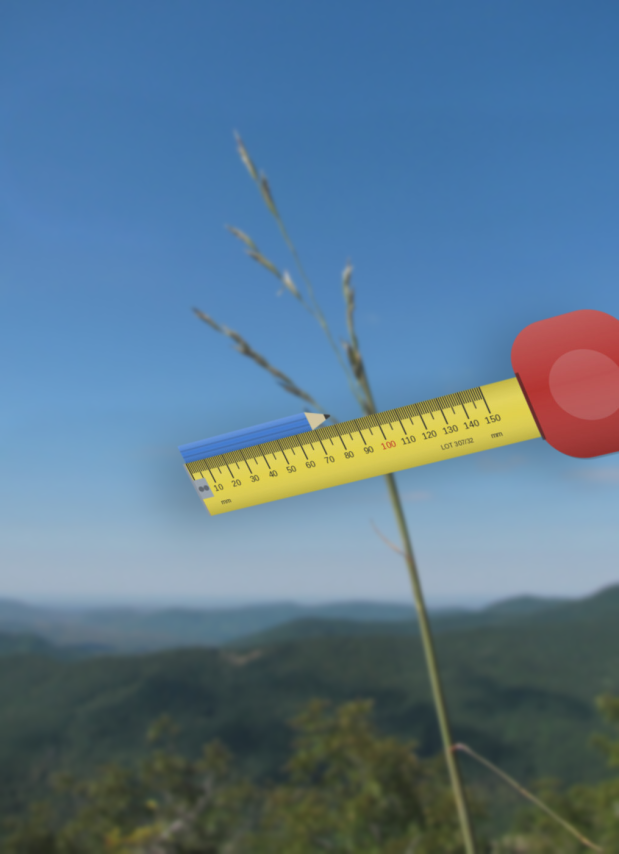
80mm
